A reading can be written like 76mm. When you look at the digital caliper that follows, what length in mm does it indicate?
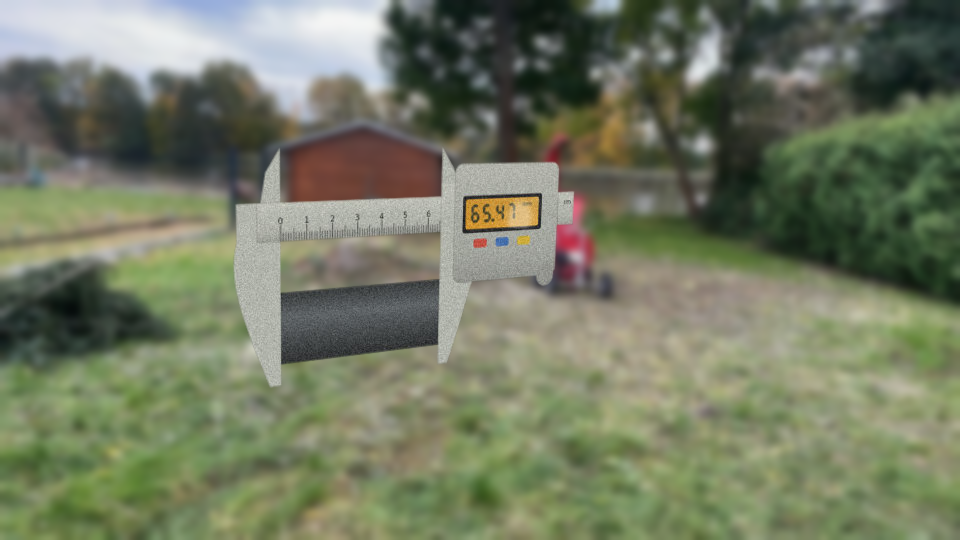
65.47mm
